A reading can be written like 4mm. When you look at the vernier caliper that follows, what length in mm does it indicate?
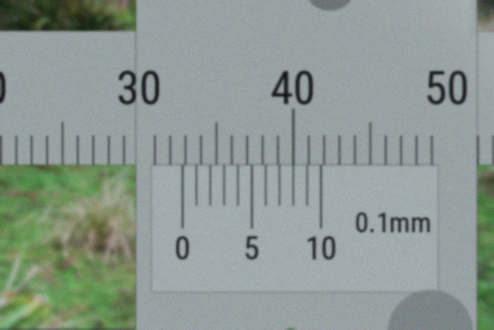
32.8mm
